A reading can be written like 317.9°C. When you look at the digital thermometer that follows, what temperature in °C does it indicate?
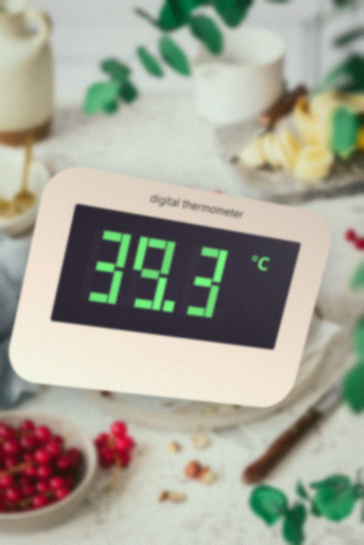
39.3°C
